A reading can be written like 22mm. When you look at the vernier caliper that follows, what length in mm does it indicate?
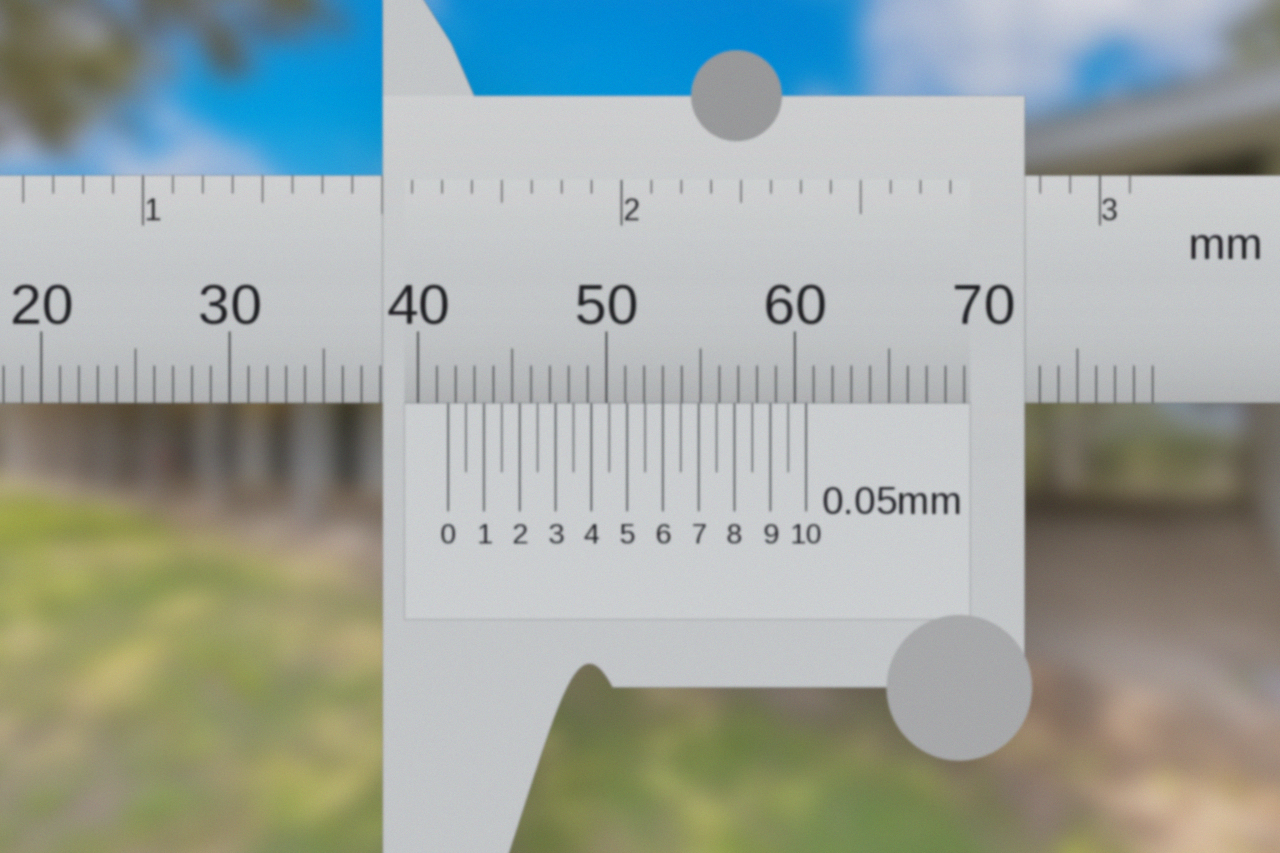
41.6mm
